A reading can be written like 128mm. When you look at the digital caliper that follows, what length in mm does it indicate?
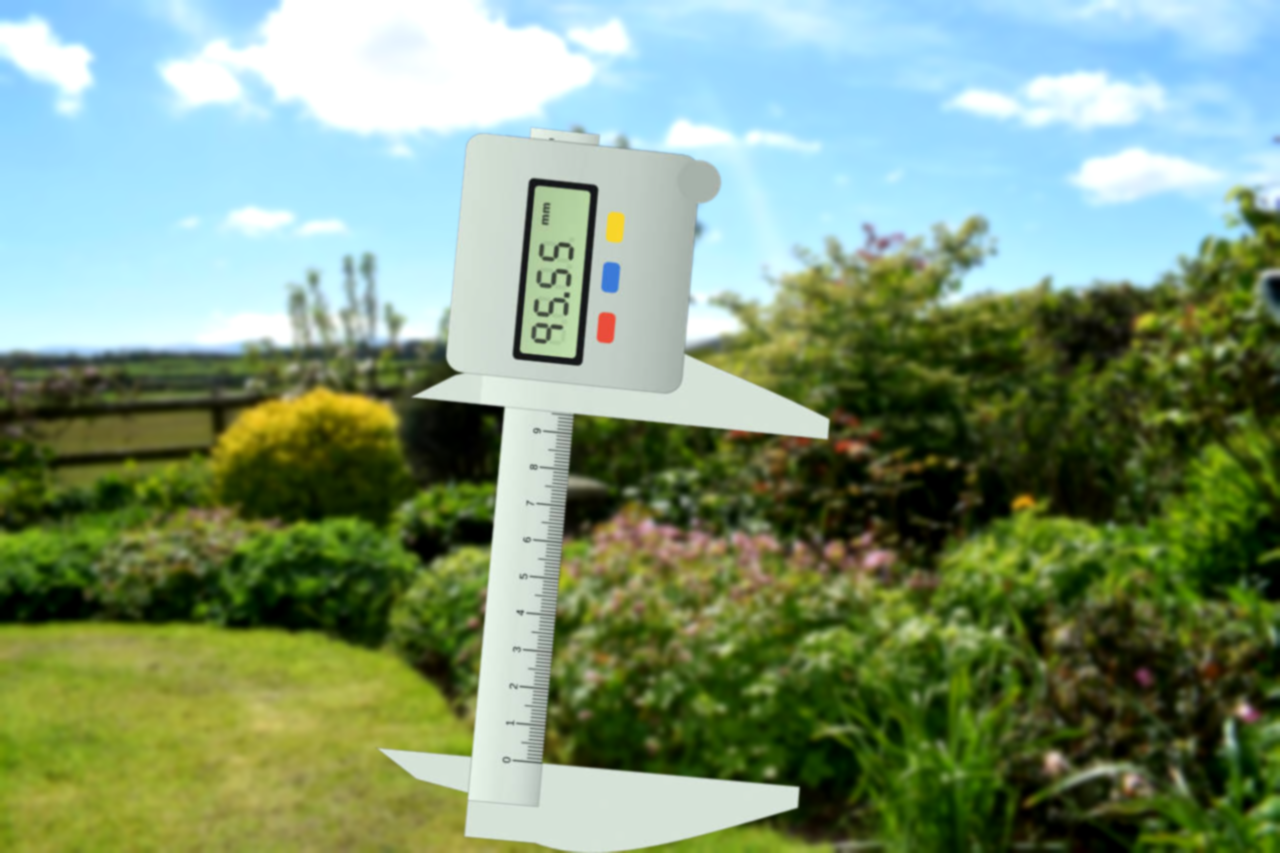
95.55mm
